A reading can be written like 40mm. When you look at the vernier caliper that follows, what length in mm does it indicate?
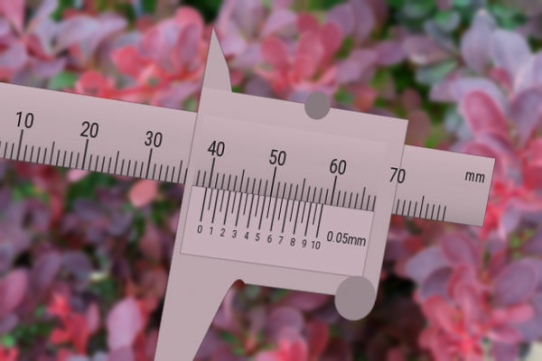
39.6mm
